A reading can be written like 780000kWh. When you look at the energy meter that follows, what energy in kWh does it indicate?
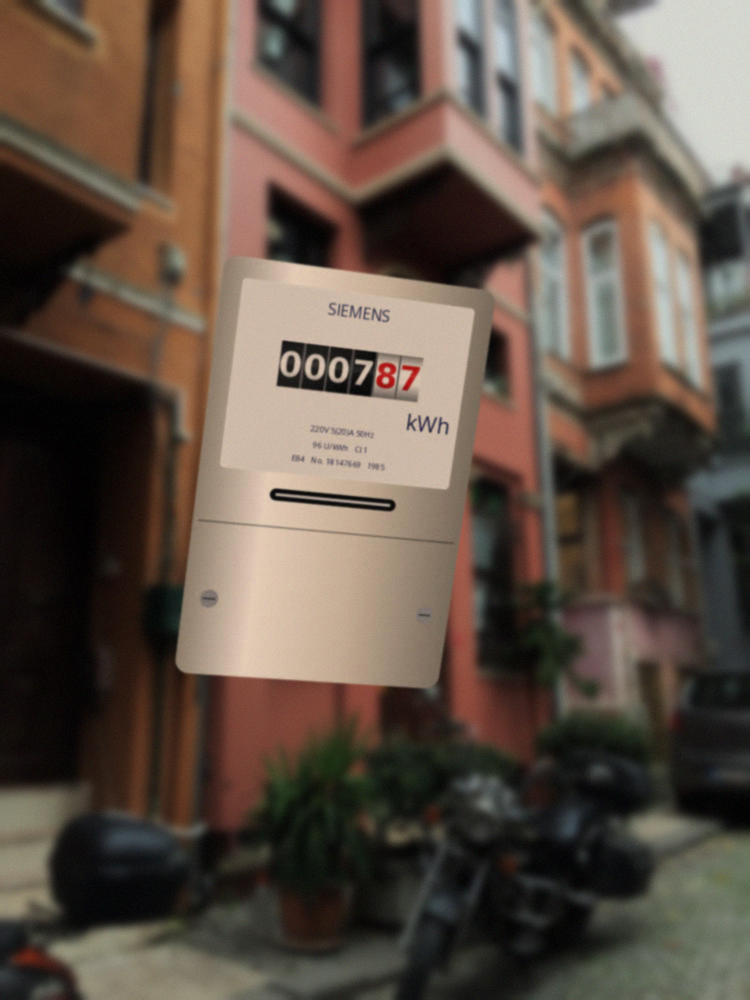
7.87kWh
